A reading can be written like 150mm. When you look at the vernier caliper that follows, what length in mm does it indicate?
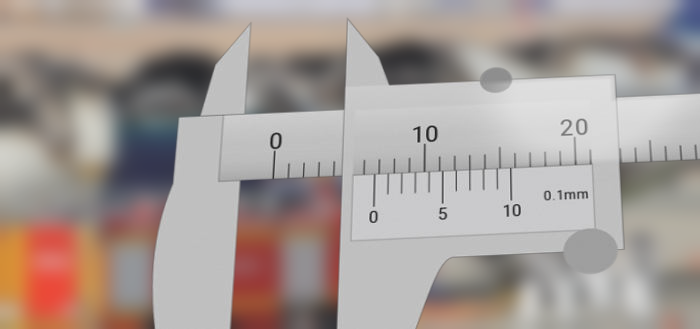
6.7mm
